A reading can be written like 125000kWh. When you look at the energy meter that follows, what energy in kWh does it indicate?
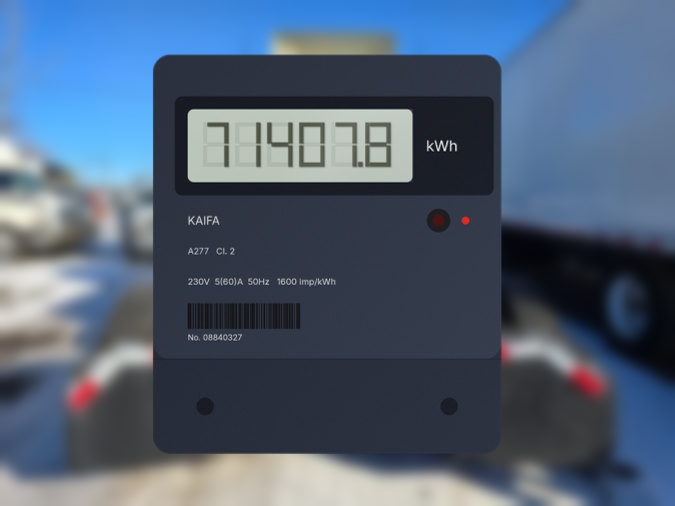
71407.8kWh
